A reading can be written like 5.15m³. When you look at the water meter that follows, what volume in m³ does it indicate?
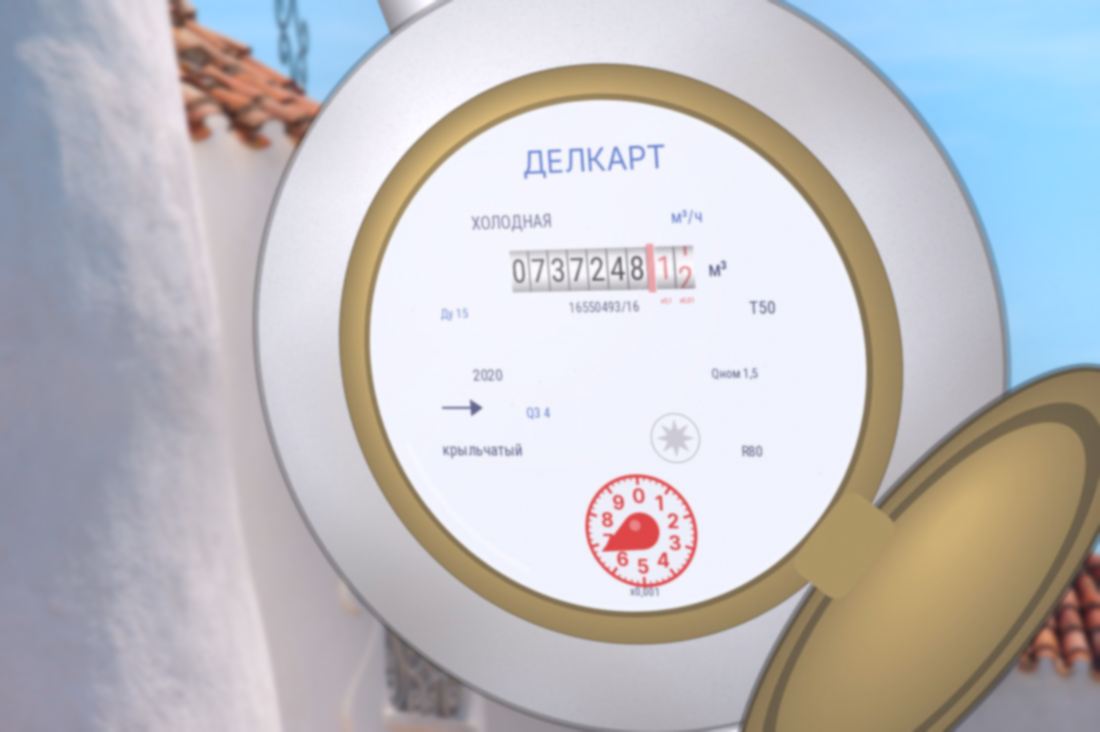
737248.116m³
